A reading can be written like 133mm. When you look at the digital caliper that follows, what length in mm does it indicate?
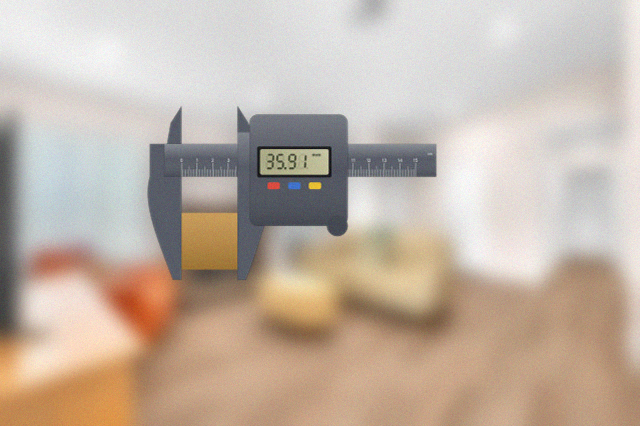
35.91mm
